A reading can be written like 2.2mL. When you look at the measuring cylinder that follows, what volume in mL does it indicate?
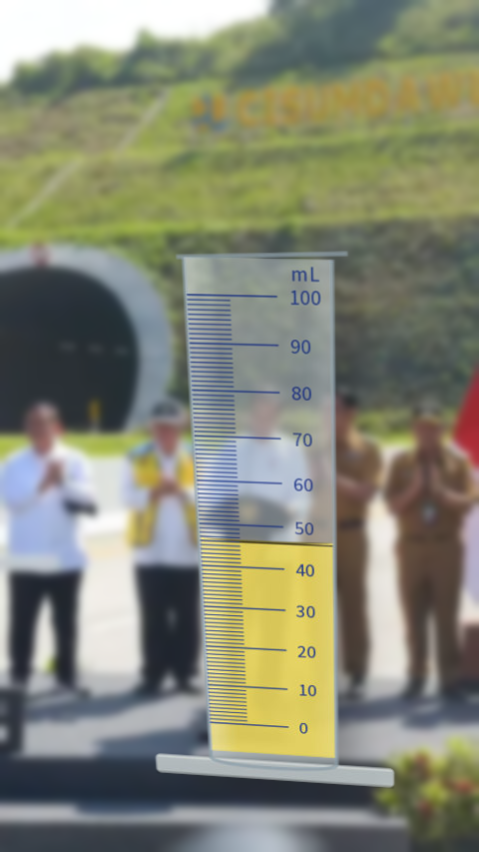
46mL
